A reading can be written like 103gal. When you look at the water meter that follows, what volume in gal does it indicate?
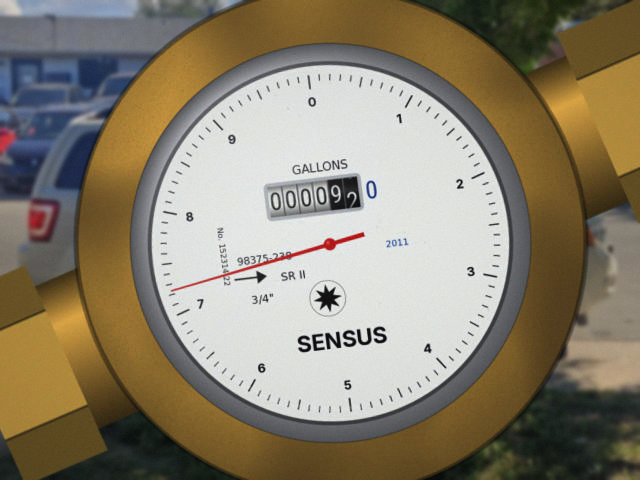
917.2gal
